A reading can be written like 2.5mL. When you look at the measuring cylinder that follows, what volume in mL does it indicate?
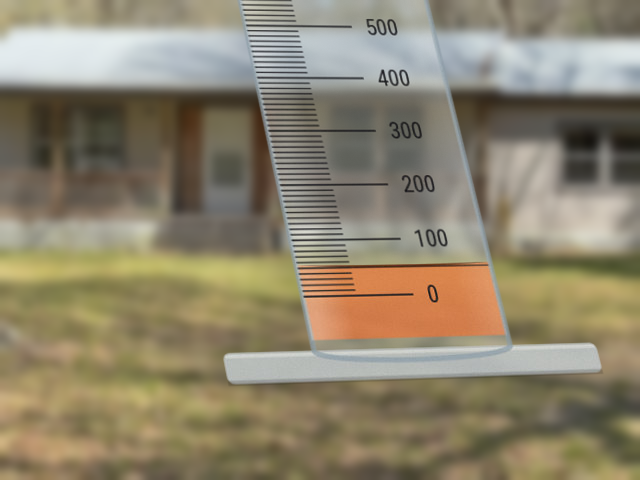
50mL
